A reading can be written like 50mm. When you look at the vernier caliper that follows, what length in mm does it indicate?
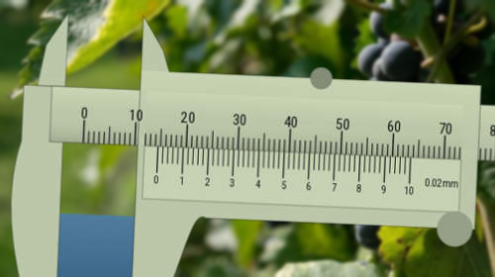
14.5mm
